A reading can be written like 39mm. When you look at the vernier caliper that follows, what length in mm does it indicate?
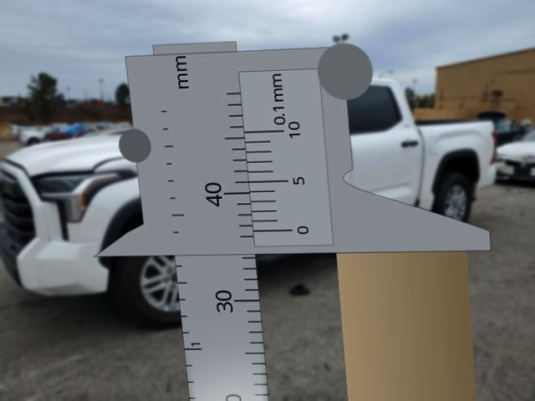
36.5mm
